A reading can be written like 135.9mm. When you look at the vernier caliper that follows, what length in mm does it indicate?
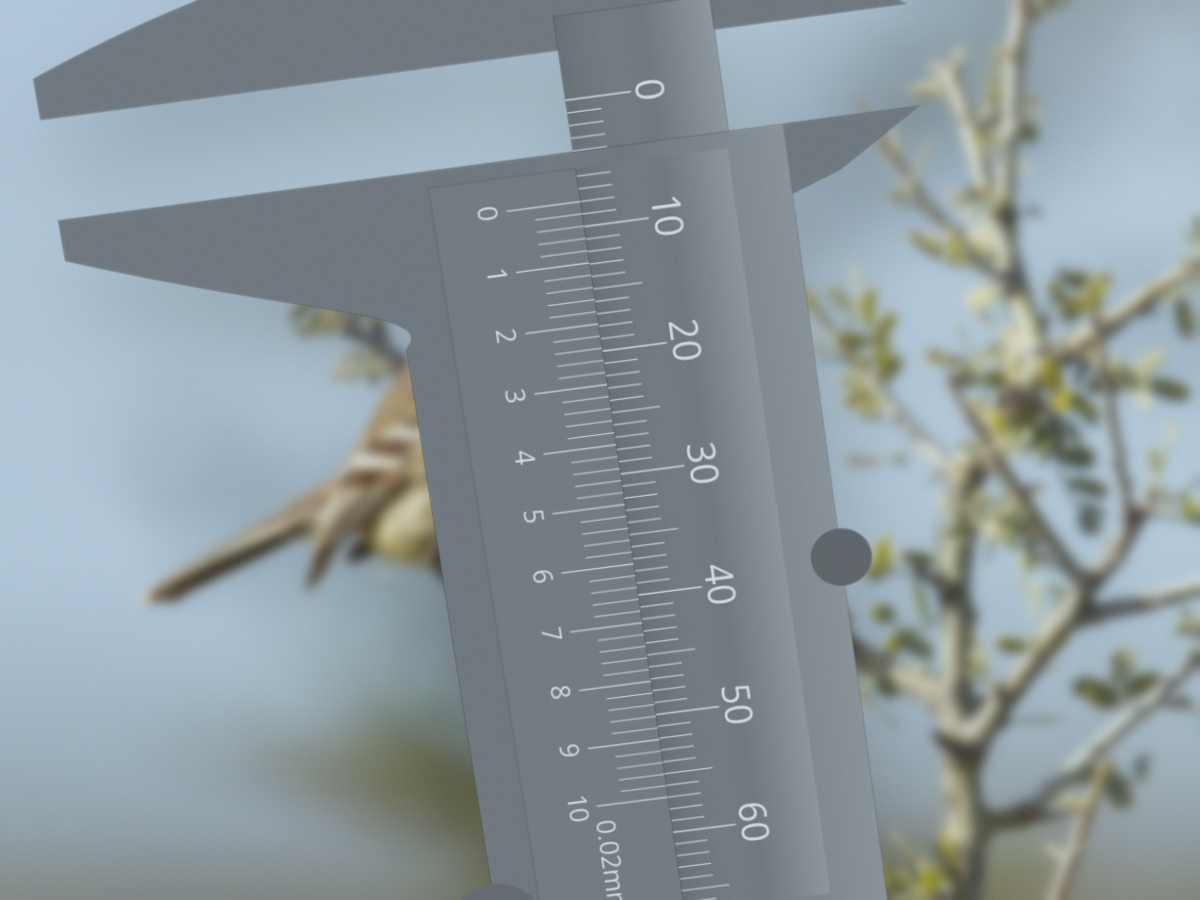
8.0mm
